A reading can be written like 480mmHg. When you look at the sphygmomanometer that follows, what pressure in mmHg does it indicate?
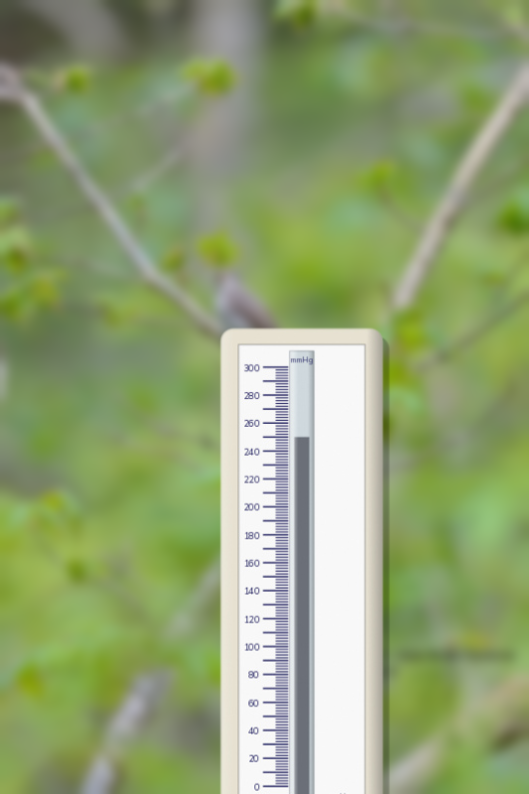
250mmHg
